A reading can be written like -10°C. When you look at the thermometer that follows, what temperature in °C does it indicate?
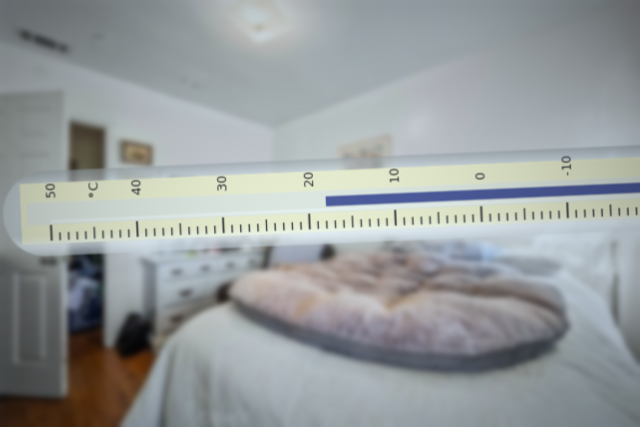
18°C
